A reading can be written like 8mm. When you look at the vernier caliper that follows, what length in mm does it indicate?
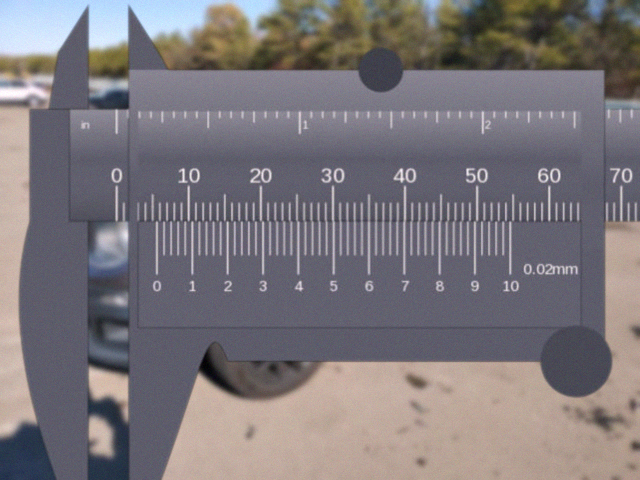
5.6mm
